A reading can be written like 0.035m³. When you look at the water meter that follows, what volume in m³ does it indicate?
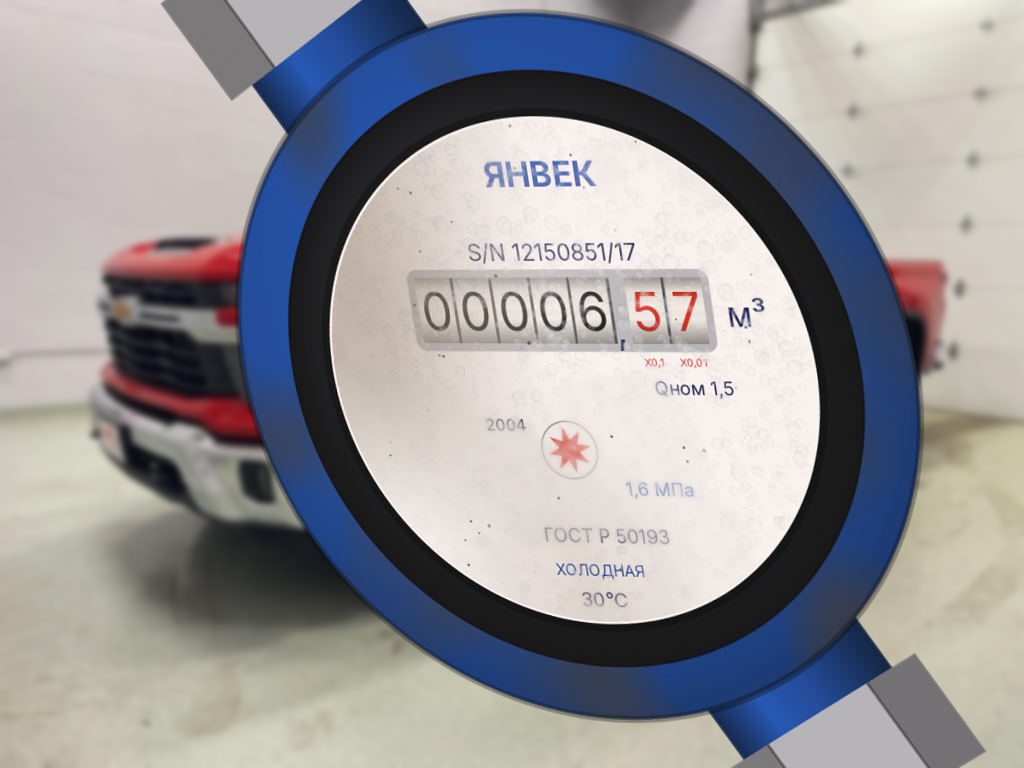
6.57m³
